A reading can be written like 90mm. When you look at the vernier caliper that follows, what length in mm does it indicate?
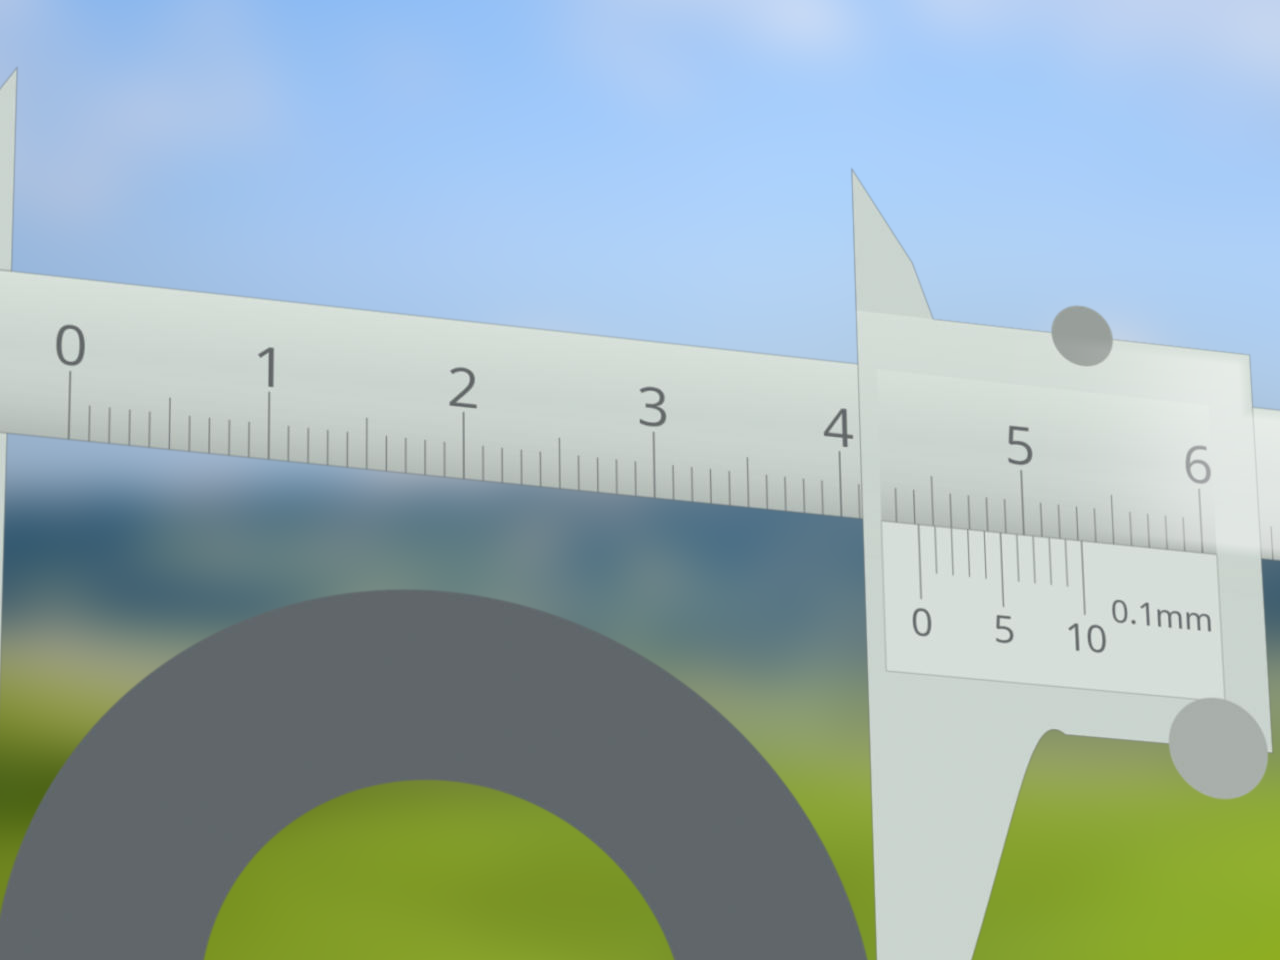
44.2mm
